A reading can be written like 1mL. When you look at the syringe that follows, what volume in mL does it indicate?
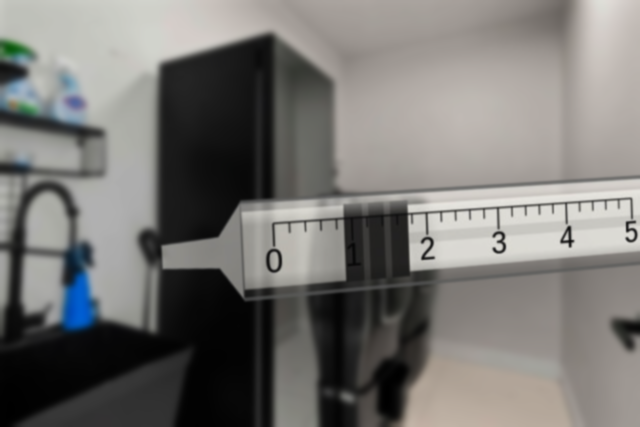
0.9mL
